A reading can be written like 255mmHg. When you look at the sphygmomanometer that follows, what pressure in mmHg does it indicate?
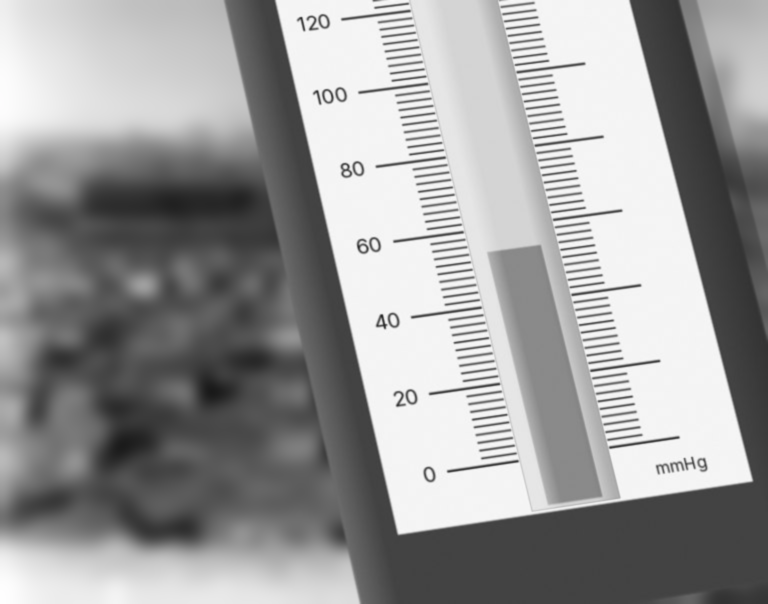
54mmHg
